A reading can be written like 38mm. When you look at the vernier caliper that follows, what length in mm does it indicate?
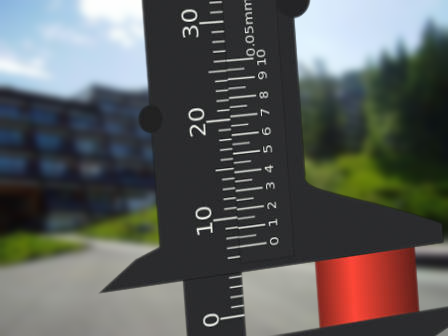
7.0mm
